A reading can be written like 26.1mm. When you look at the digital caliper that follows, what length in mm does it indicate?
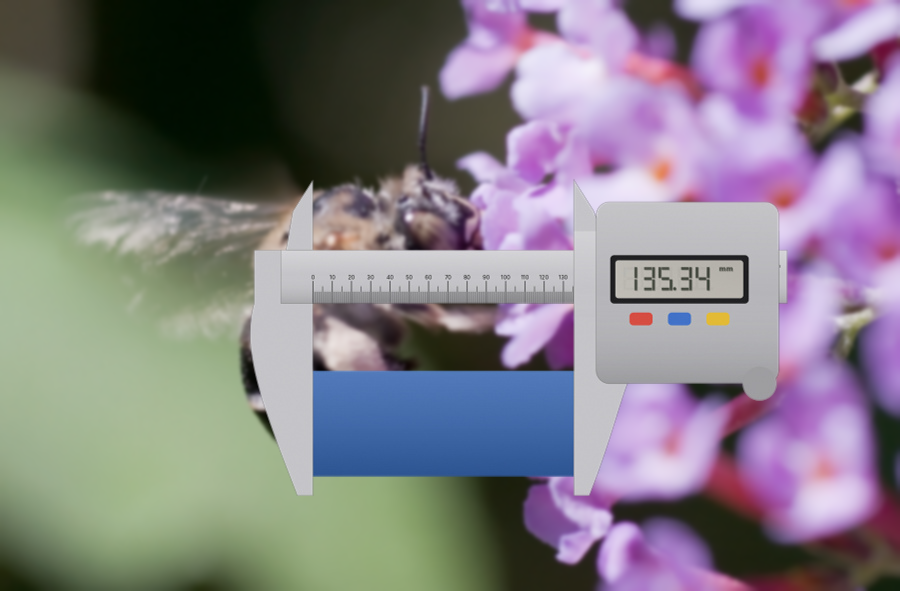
135.34mm
